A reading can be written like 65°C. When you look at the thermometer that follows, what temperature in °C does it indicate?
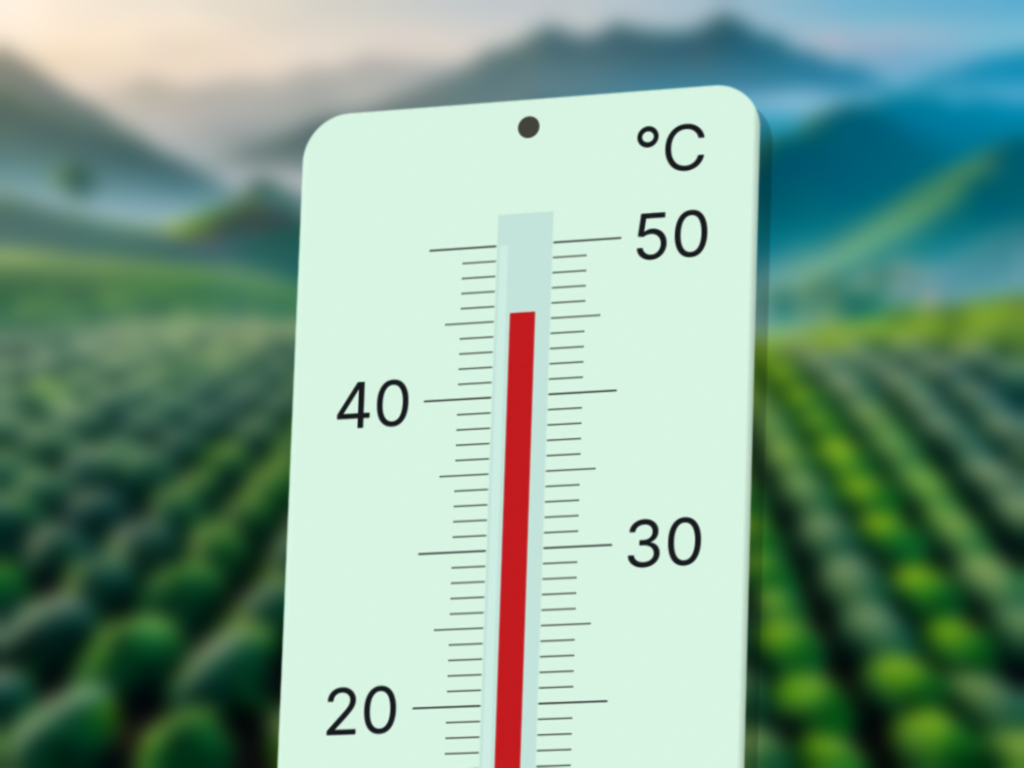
45.5°C
